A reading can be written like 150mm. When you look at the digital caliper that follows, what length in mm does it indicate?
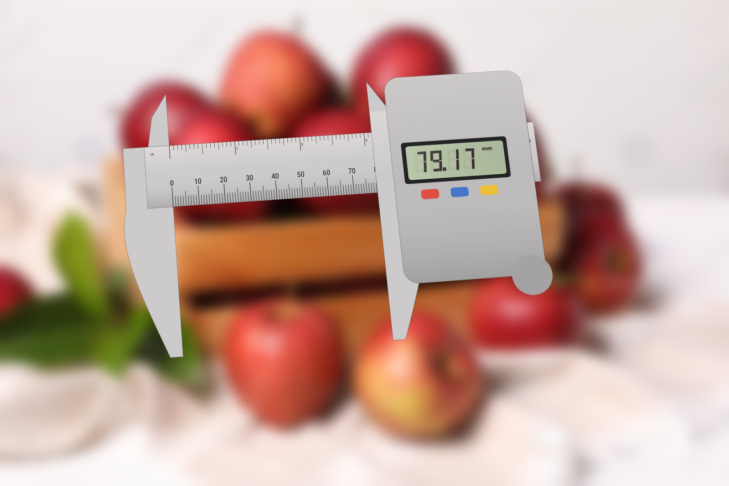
79.17mm
